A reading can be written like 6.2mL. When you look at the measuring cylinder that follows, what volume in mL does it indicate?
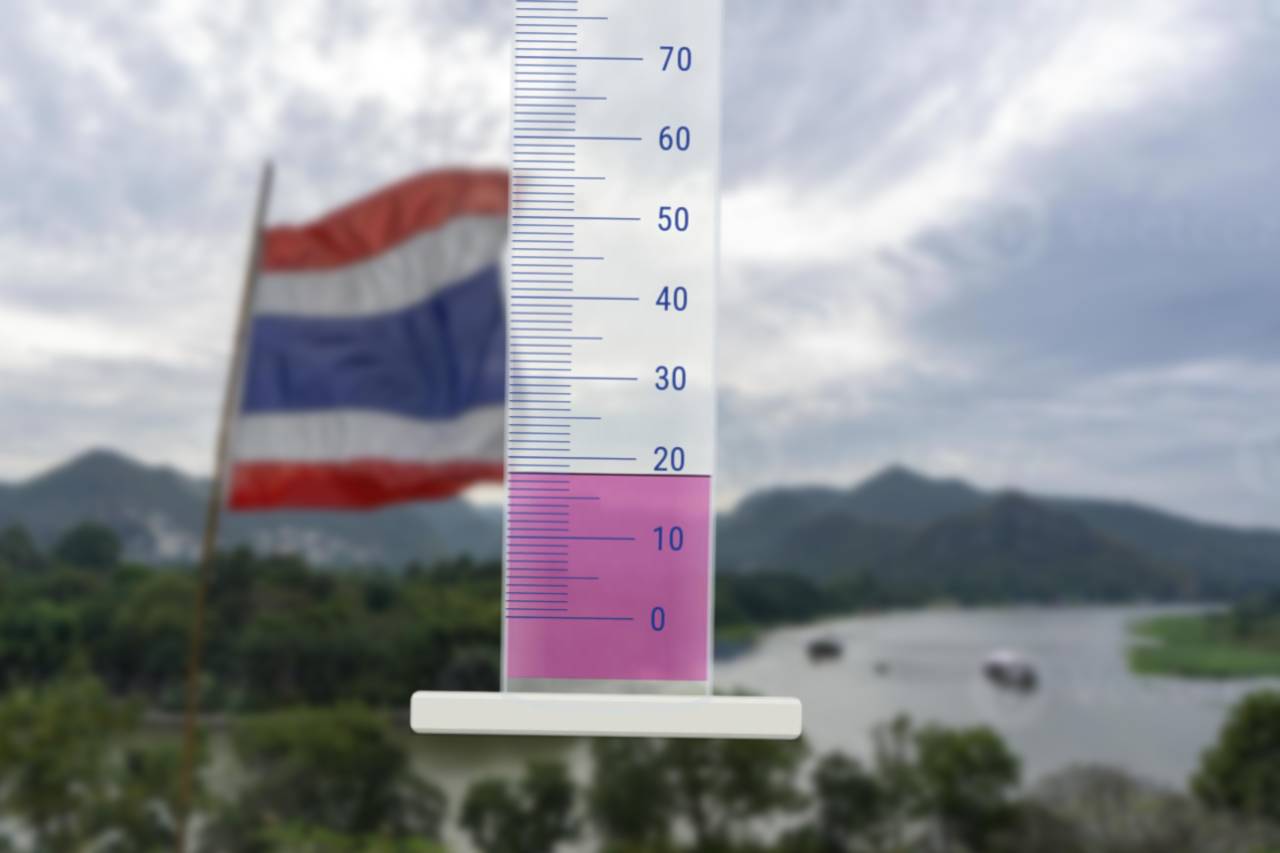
18mL
